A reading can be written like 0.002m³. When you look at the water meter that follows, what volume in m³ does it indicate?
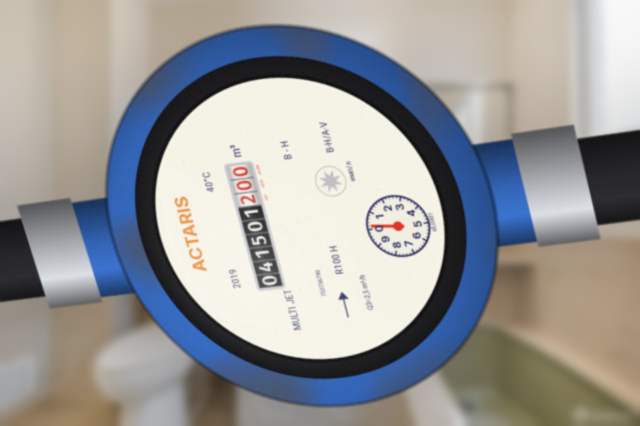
41501.2000m³
